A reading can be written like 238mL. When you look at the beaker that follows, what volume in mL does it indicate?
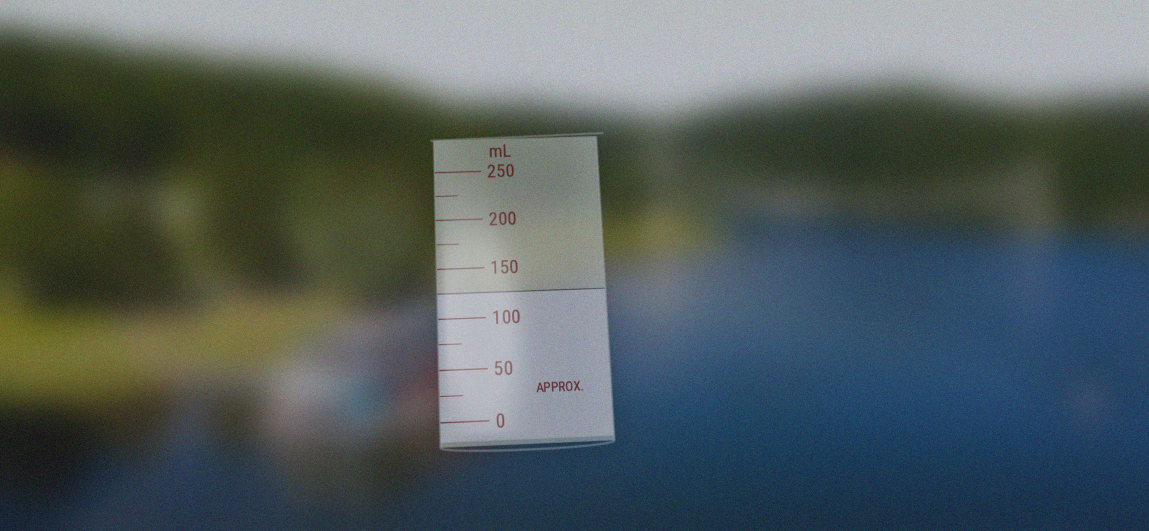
125mL
